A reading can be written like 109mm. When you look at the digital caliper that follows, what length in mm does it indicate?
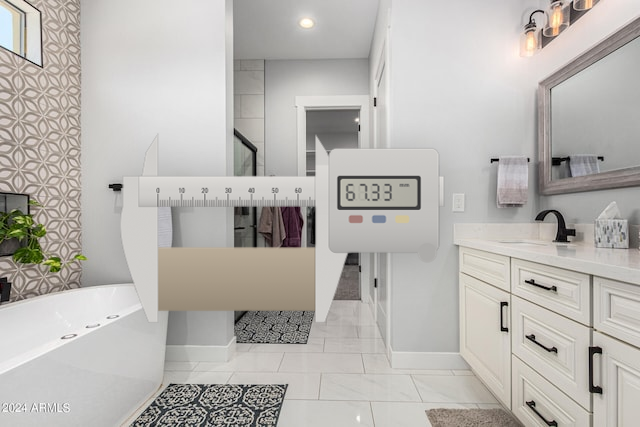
67.33mm
